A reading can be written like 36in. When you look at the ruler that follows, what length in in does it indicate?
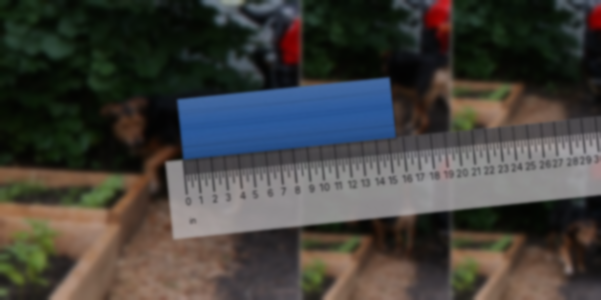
15.5in
